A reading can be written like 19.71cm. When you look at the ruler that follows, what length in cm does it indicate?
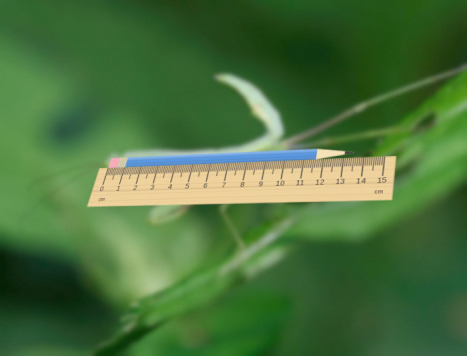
13.5cm
